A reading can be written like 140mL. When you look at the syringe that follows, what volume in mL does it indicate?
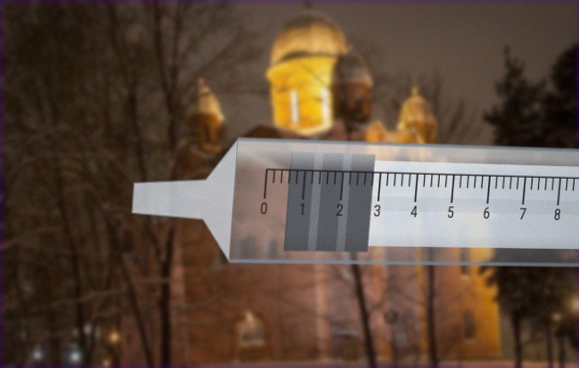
0.6mL
